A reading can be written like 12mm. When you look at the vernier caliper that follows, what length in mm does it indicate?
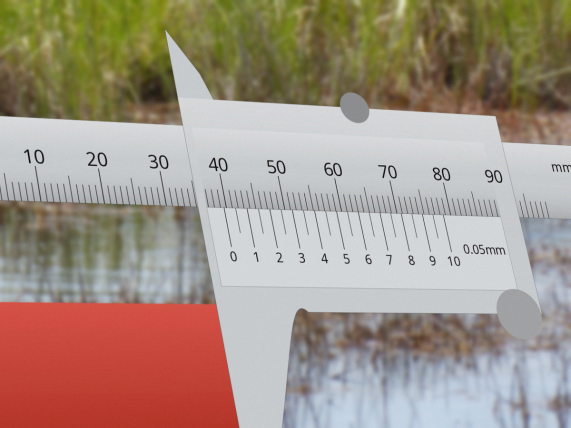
39.6mm
